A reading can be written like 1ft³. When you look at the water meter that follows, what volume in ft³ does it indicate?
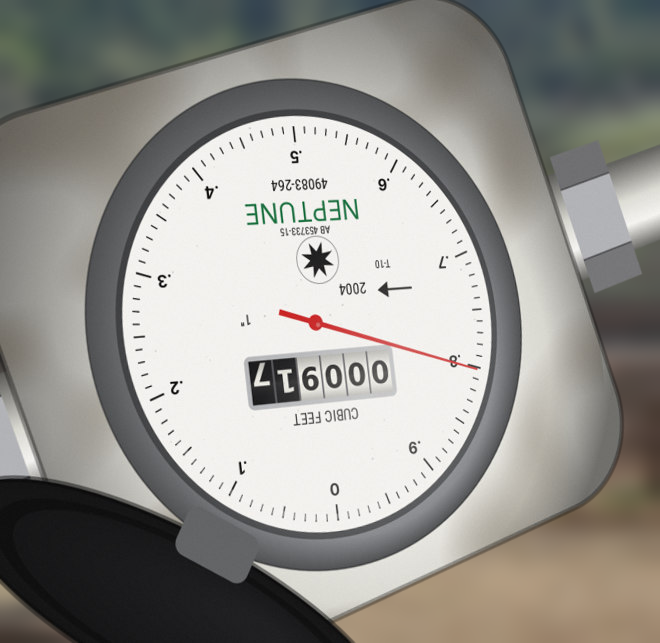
916.80ft³
